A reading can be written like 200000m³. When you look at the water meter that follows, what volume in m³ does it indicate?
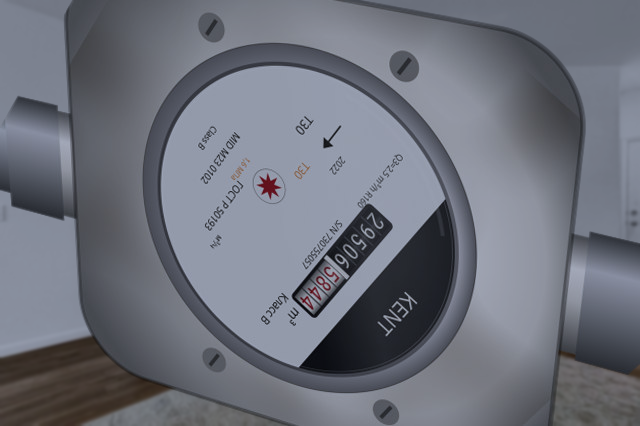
29506.5844m³
